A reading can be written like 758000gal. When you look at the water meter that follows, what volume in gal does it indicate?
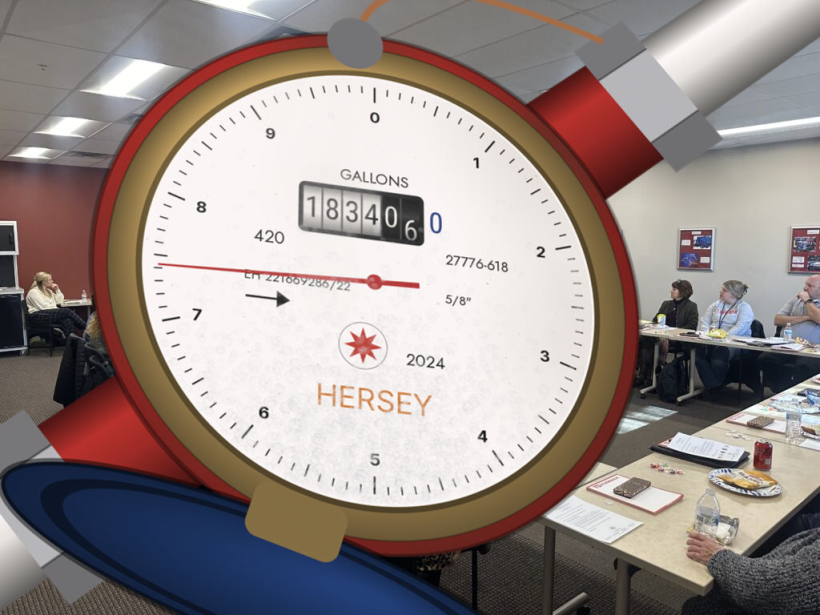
1834057.4gal
